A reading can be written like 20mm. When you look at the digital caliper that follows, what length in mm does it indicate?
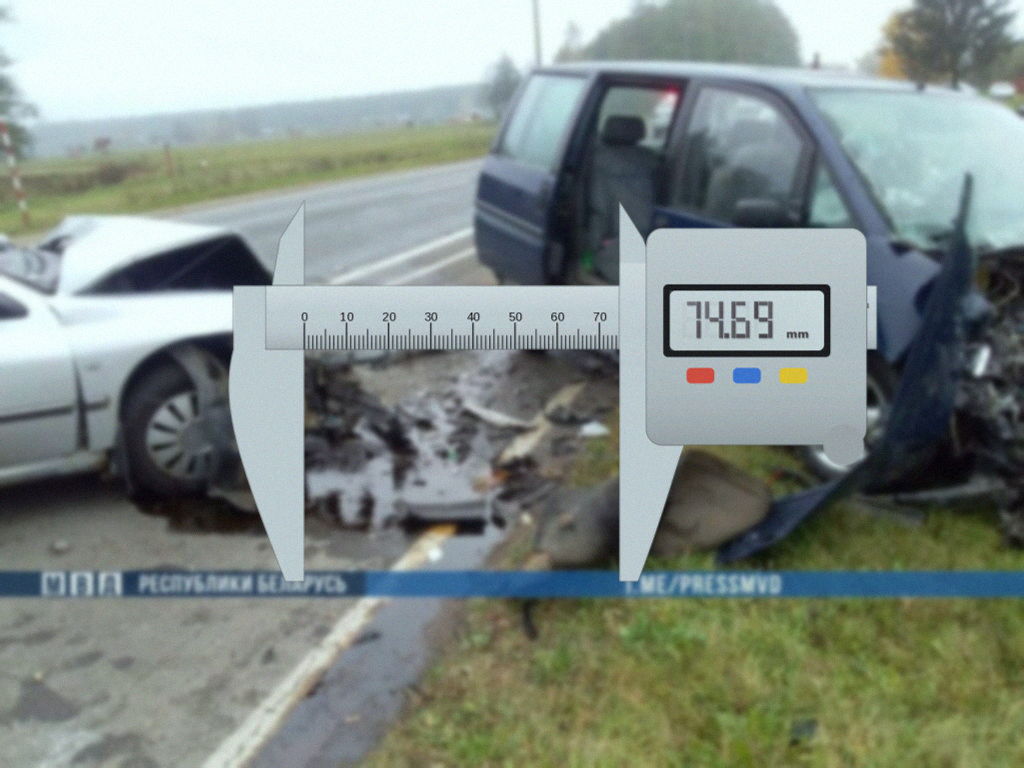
74.69mm
